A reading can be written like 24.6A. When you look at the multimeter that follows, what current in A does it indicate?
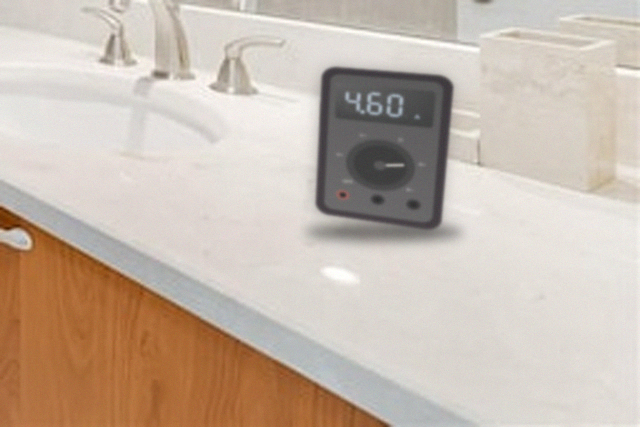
4.60A
